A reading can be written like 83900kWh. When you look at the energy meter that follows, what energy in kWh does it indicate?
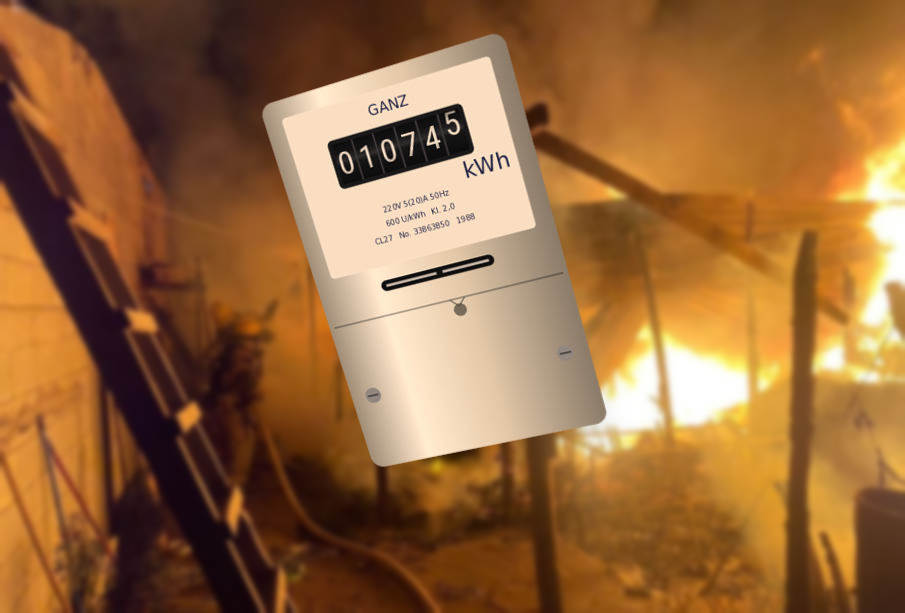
10745kWh
